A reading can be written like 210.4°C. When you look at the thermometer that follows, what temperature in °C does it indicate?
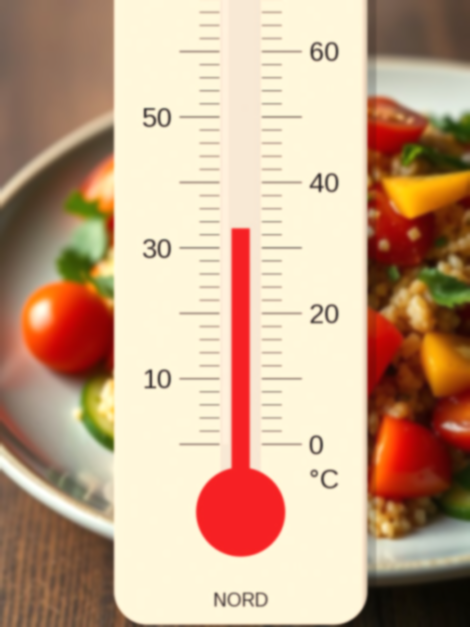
33°C
